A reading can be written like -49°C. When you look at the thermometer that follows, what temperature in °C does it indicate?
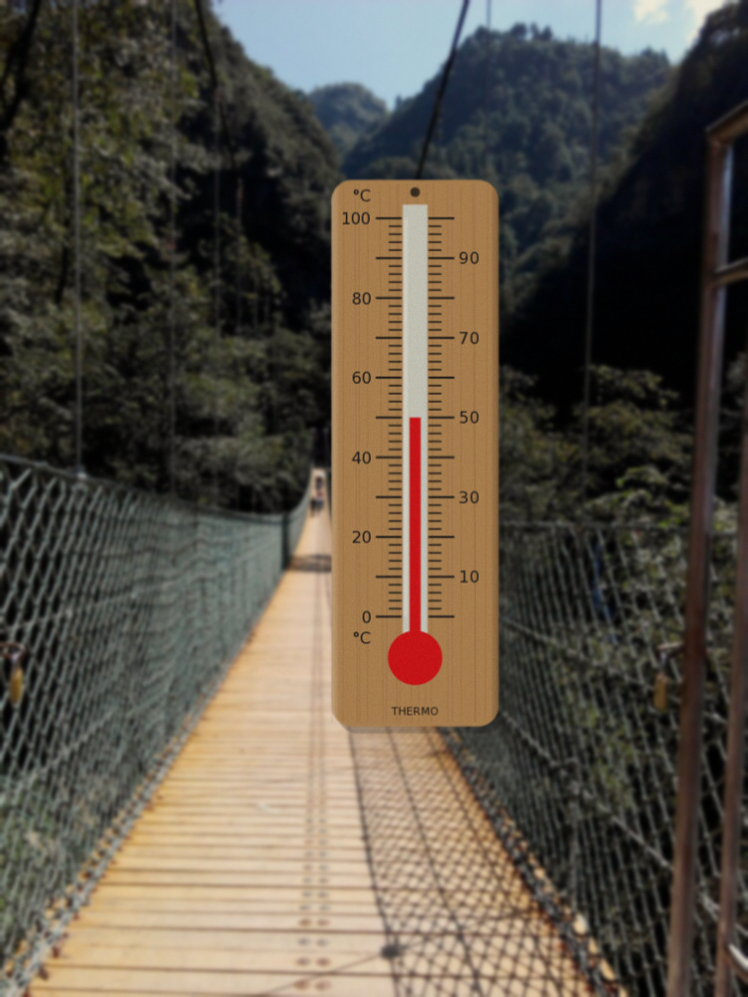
50°C
